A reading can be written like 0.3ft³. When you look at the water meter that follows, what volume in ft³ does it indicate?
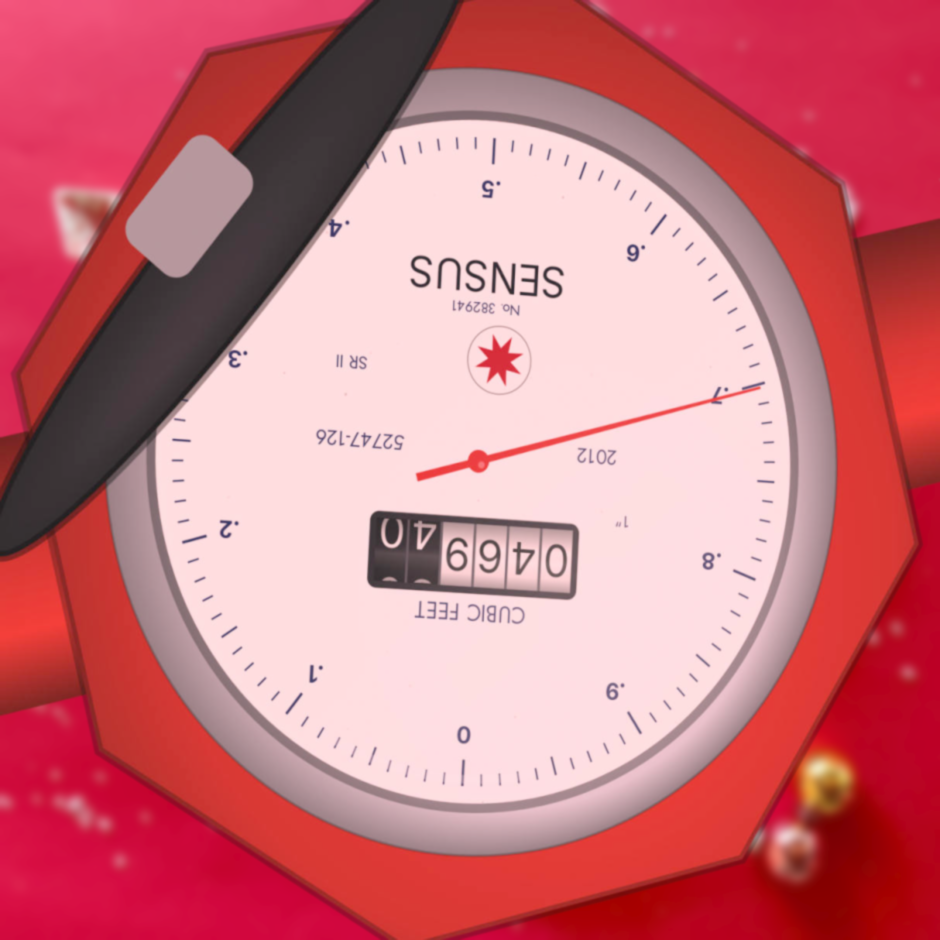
46939.70ft³
